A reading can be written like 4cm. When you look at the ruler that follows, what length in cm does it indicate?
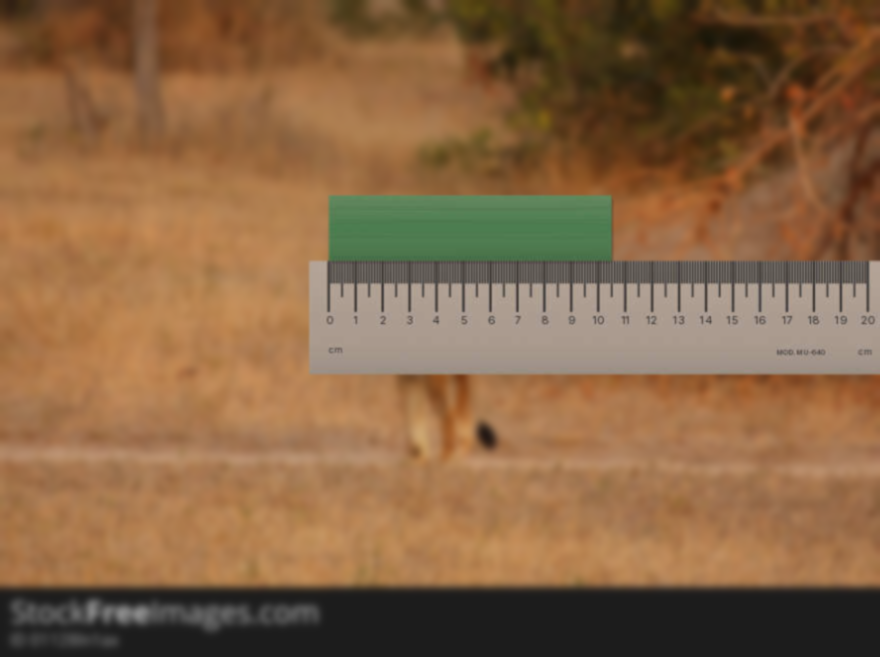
10.5cm
